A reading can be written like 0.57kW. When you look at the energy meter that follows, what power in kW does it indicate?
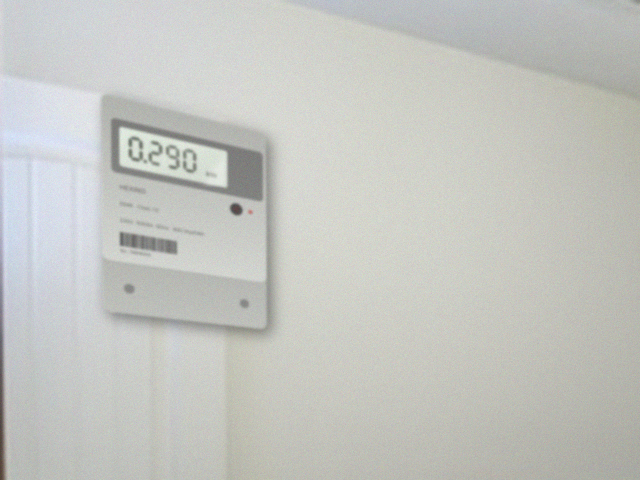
0.290kW
